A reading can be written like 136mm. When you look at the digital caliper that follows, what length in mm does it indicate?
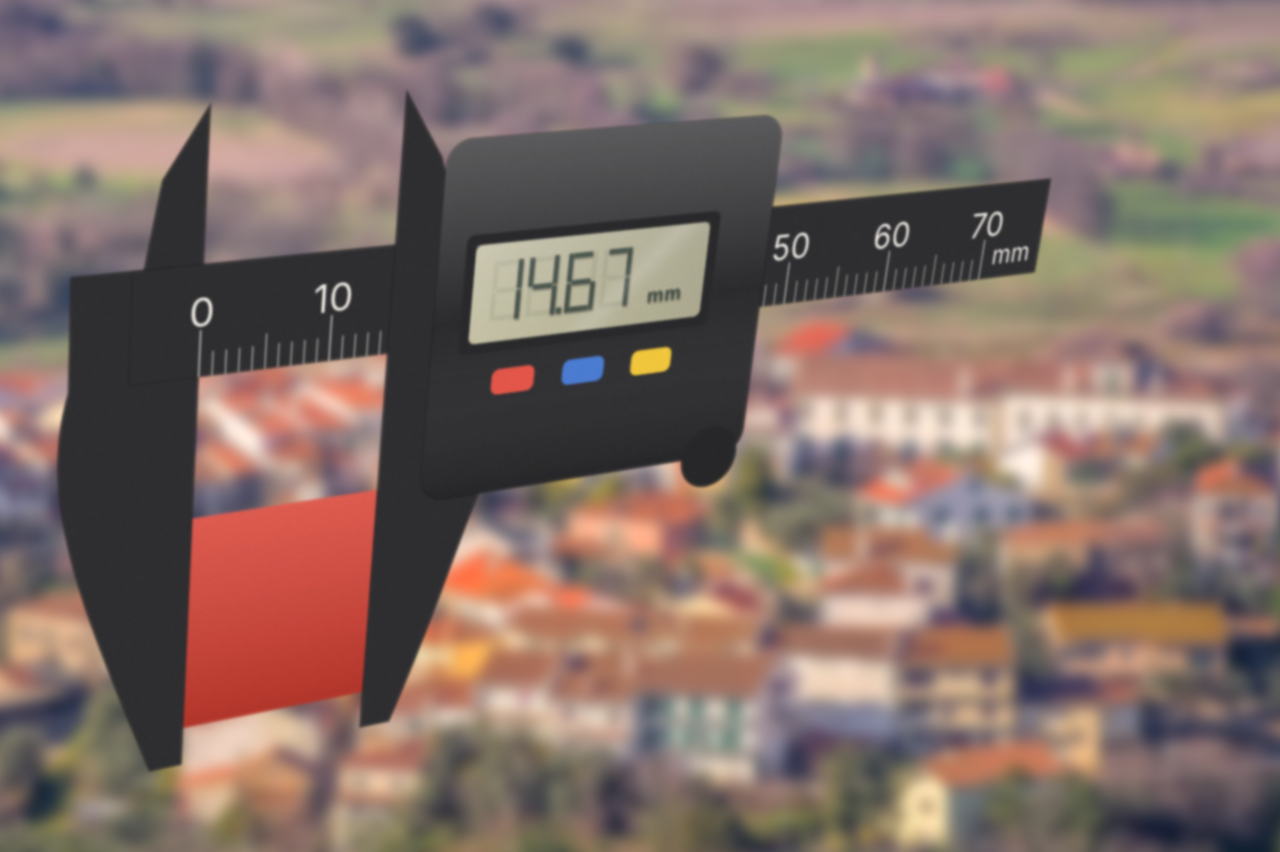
14.67mm
